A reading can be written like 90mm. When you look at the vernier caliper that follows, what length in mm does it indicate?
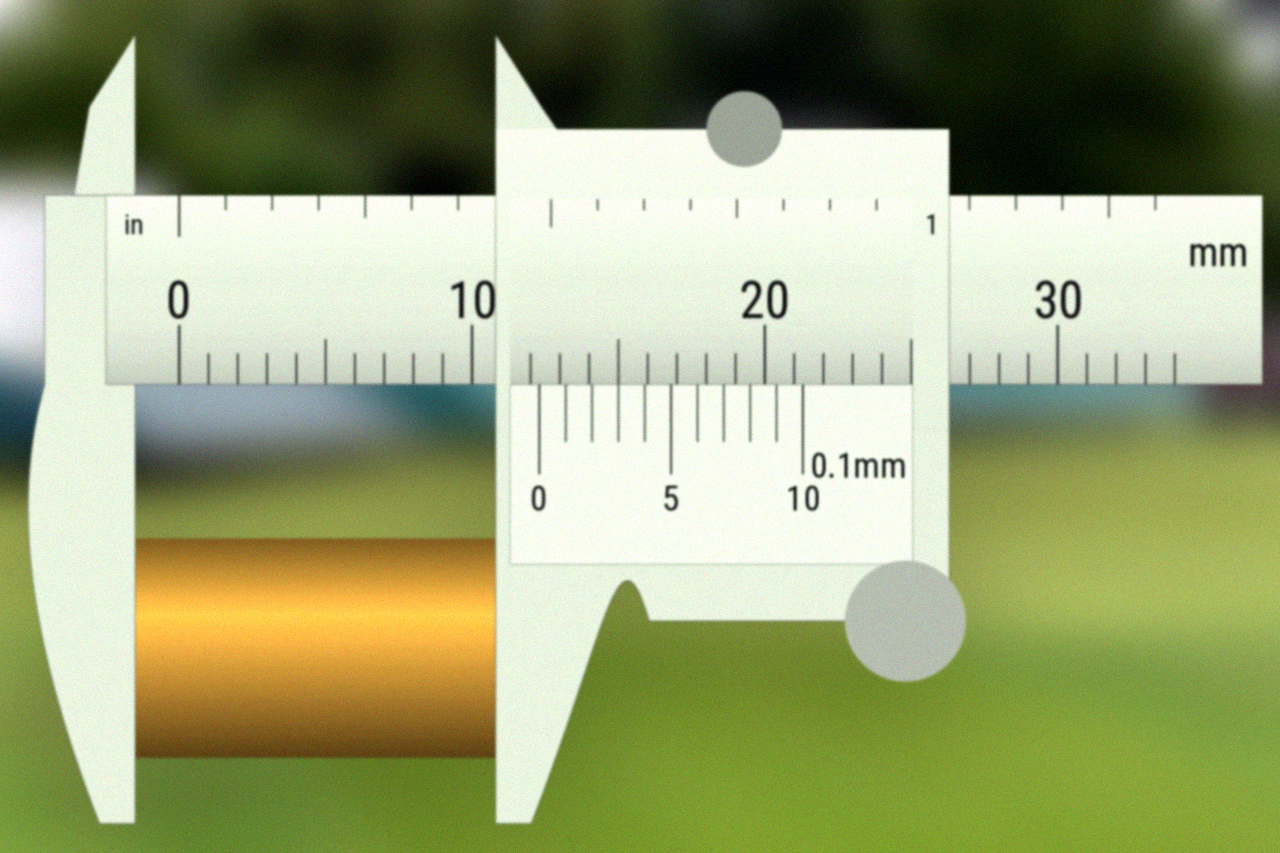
12.3mm
